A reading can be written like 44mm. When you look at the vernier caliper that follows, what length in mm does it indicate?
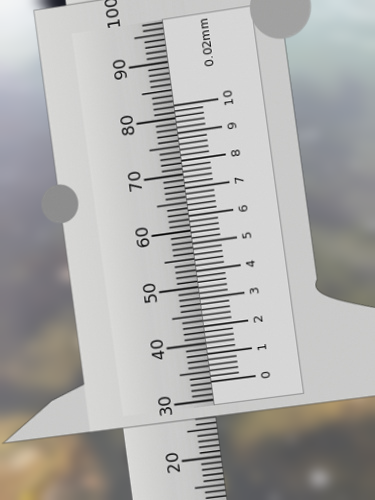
33.2mm
